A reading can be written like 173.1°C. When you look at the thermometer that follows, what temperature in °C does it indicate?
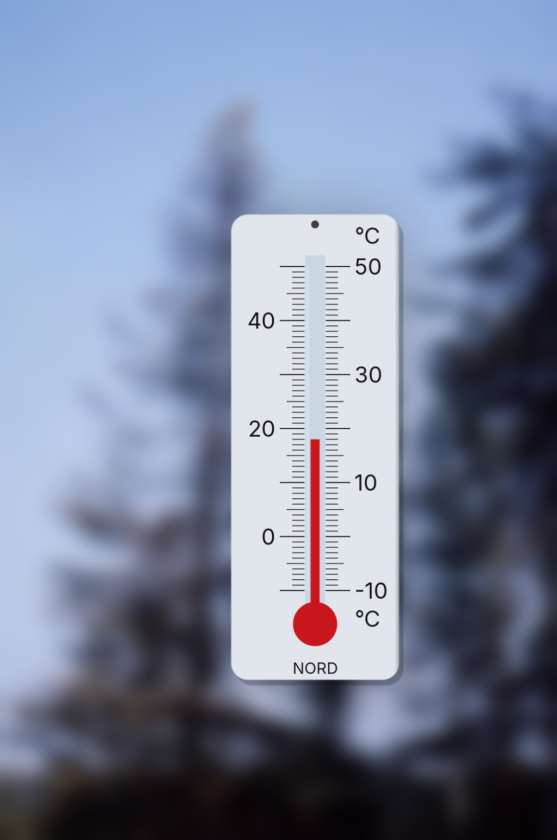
18°C
